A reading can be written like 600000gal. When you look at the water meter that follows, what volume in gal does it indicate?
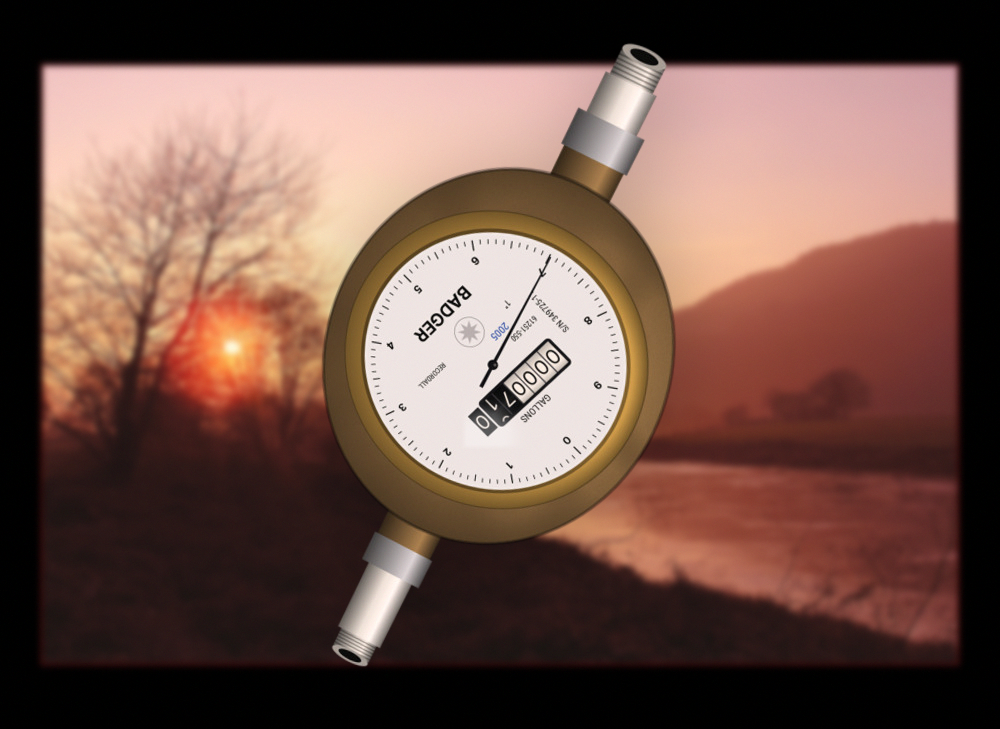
707.0gal
